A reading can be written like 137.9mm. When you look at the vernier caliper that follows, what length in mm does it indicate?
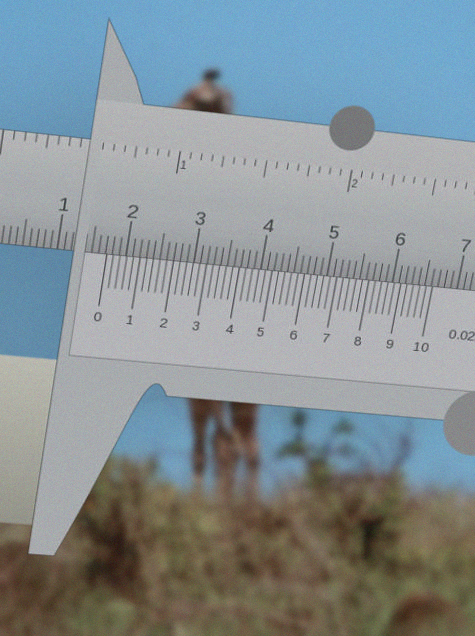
17.2mm
